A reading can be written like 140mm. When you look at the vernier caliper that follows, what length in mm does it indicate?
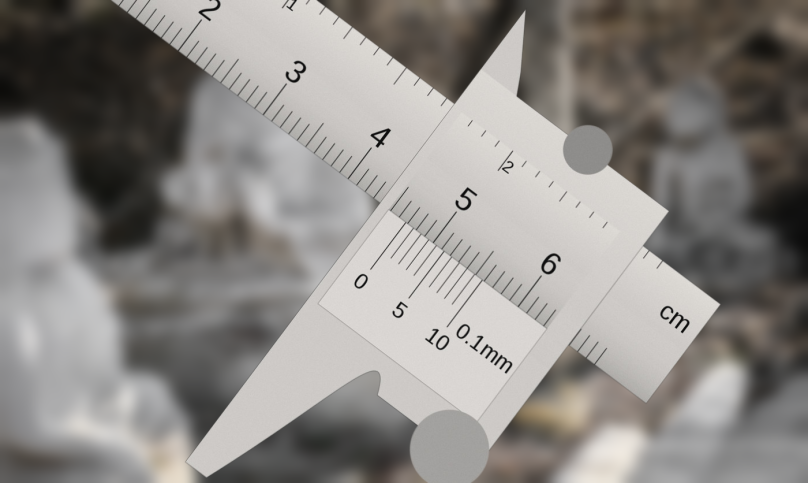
46.8mm
